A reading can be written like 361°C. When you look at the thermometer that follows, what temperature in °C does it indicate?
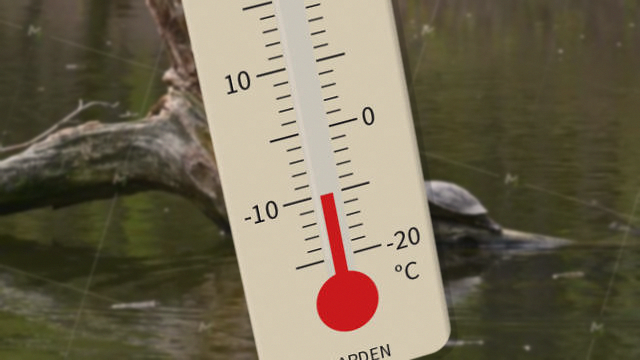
-10°C
